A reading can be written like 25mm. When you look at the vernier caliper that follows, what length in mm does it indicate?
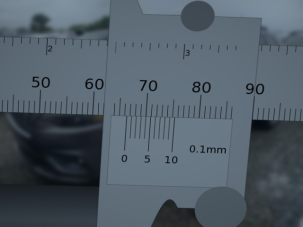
66.4mm
